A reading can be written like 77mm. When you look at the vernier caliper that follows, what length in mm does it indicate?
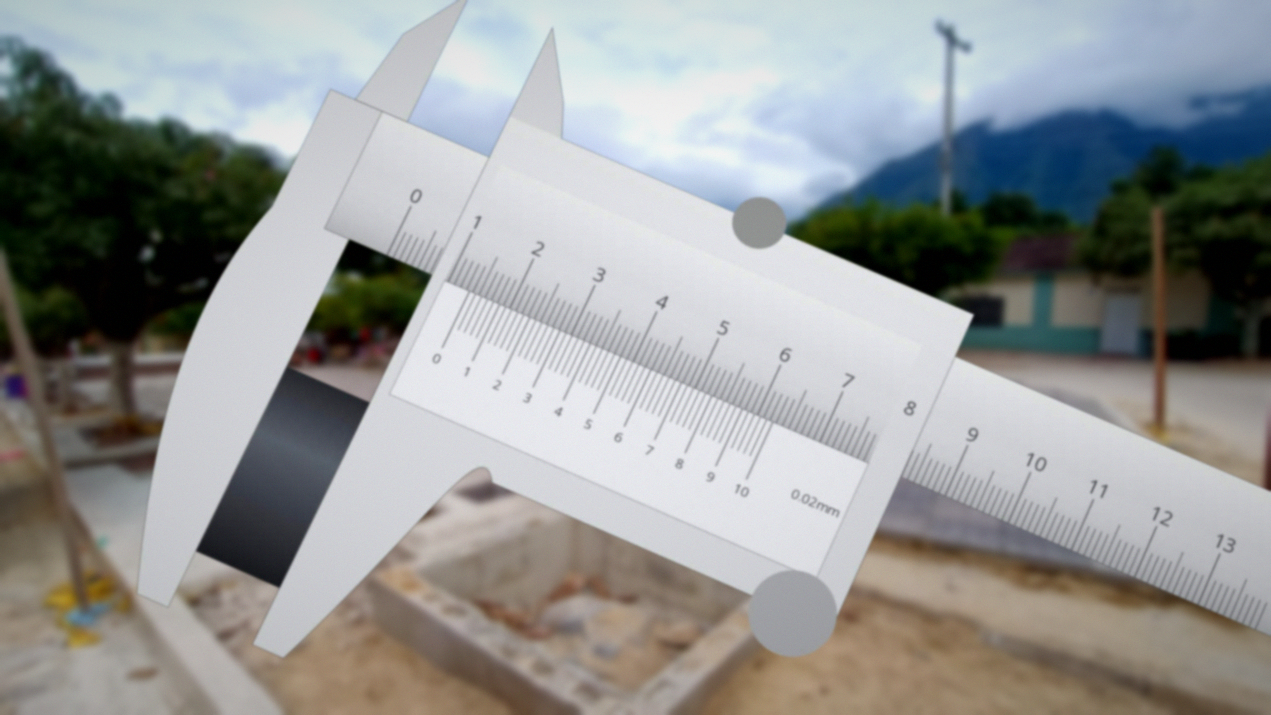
13.5mm
